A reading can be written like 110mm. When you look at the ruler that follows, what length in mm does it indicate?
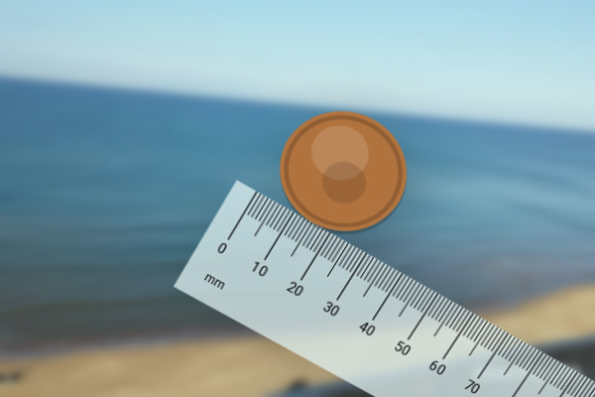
30mm
